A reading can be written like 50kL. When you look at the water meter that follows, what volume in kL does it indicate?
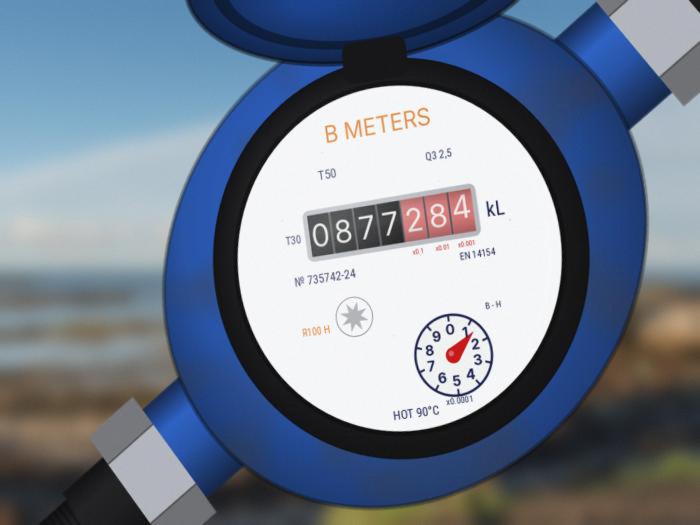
877.2841kL
